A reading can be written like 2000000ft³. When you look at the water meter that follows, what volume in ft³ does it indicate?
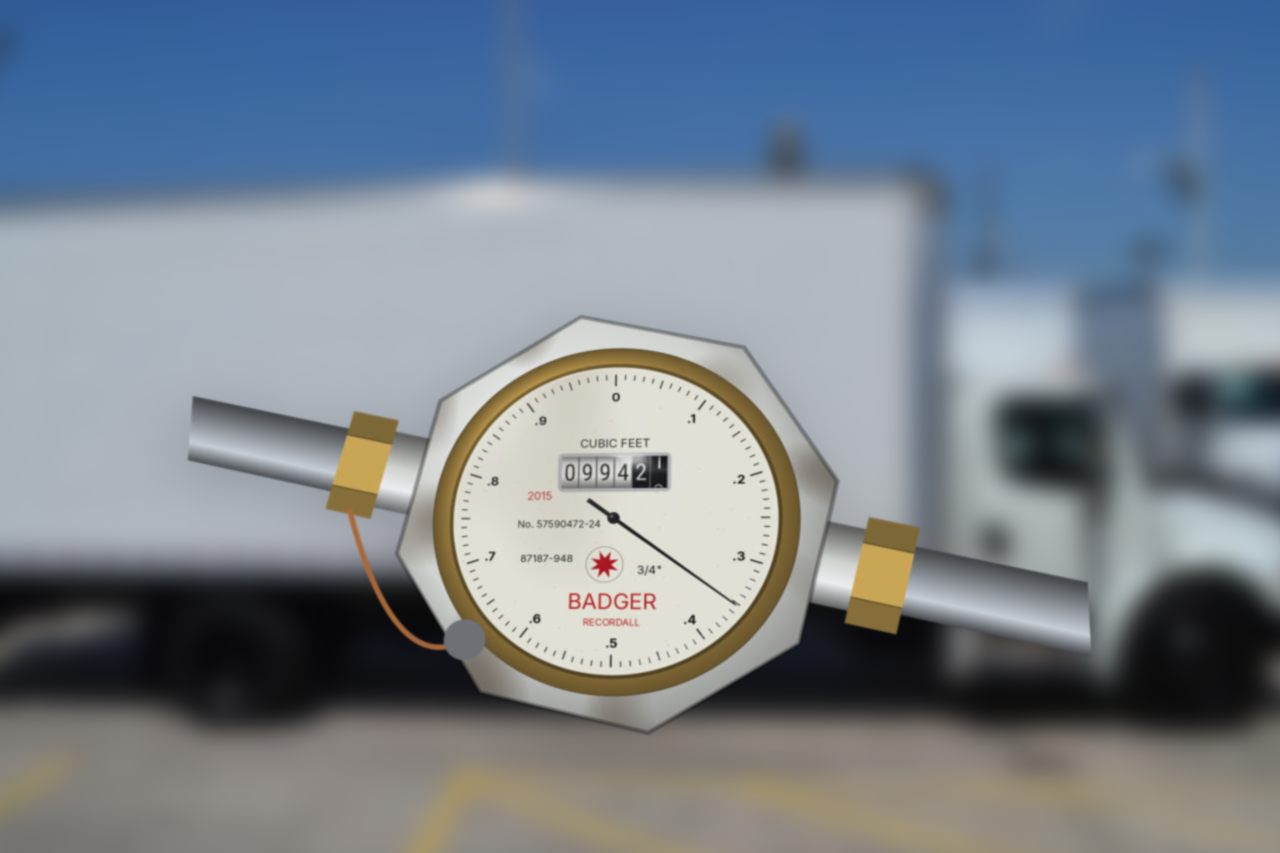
99421.35ft³
